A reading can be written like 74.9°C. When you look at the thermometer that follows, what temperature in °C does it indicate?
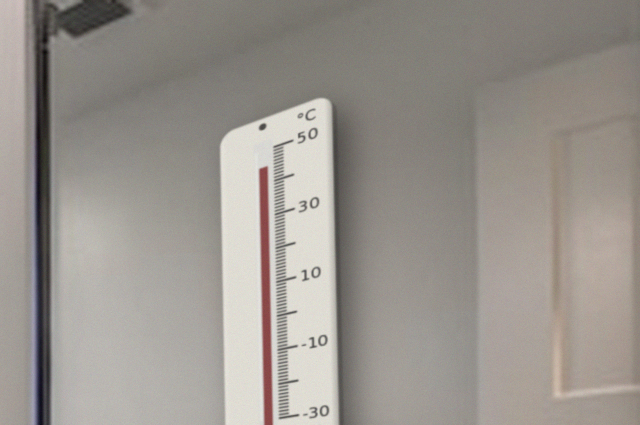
45°C
